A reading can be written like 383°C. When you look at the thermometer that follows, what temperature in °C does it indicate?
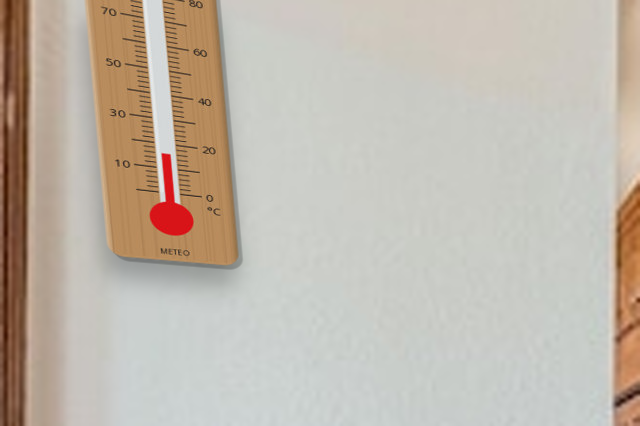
16°C
